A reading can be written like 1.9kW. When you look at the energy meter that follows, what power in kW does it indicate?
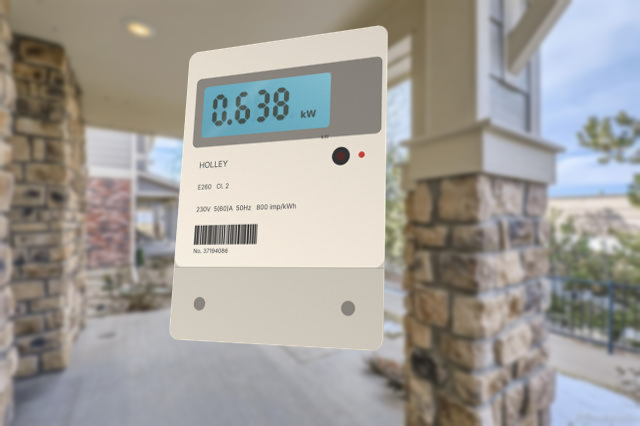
0.638kW
